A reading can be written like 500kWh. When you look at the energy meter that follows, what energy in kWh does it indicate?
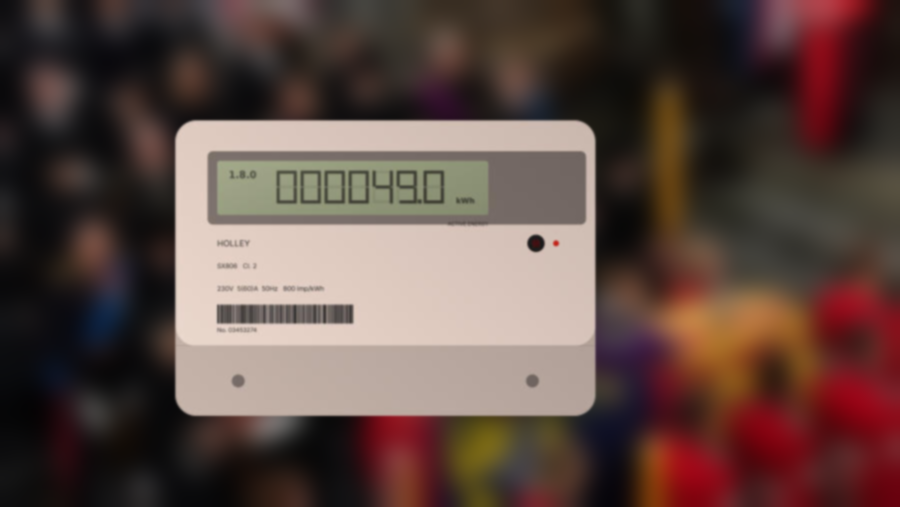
49.0kWh
